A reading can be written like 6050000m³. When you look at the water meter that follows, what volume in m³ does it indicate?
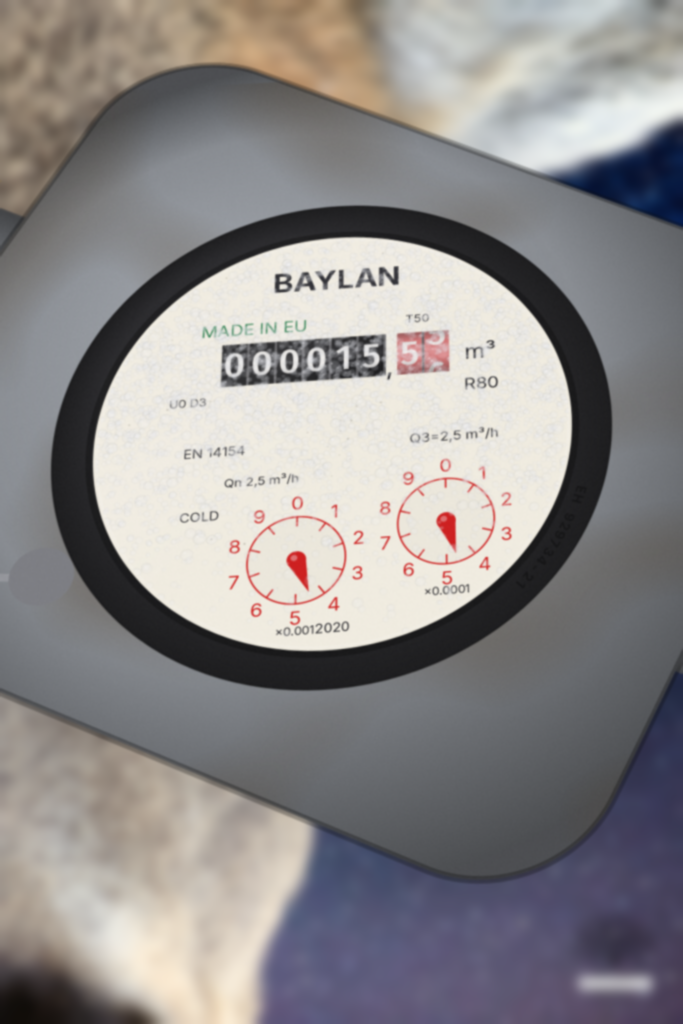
15.5544m³
